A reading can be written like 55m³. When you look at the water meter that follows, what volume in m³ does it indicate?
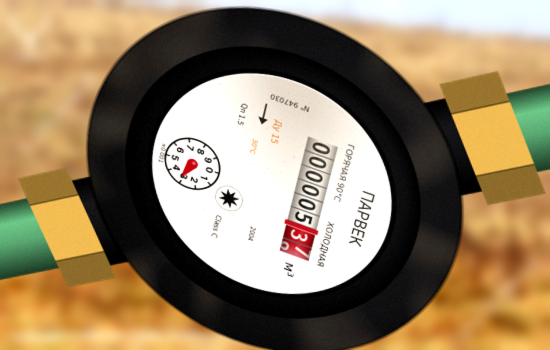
5.373m³
